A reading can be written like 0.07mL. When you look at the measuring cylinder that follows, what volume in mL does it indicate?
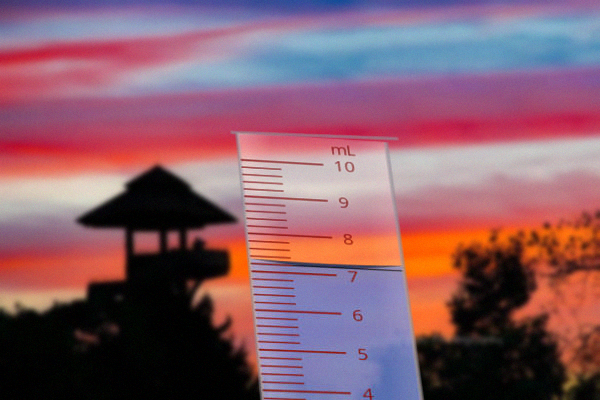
7.2mL
